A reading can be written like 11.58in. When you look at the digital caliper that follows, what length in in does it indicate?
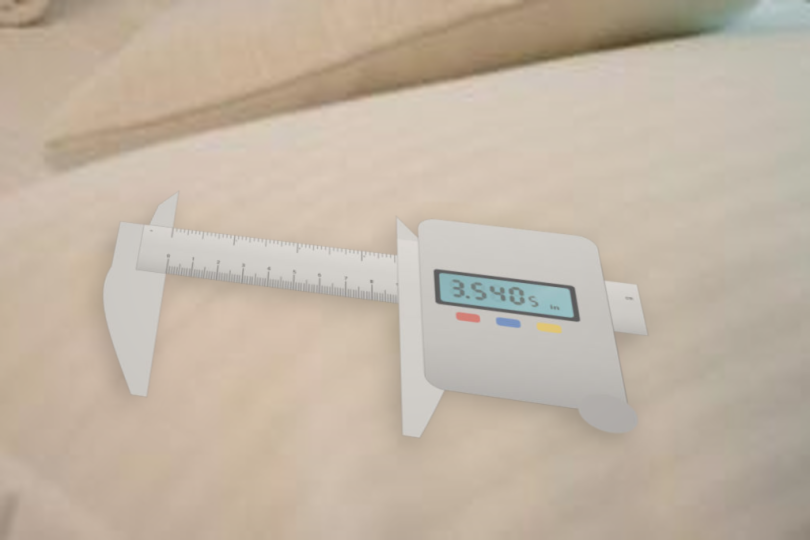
3.5405in
